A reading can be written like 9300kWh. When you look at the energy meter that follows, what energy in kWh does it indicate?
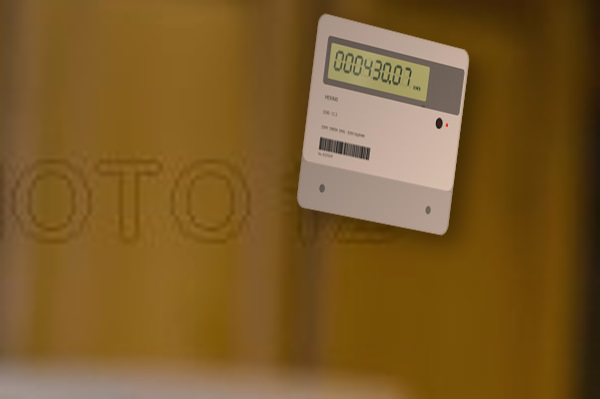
430.07kWh
